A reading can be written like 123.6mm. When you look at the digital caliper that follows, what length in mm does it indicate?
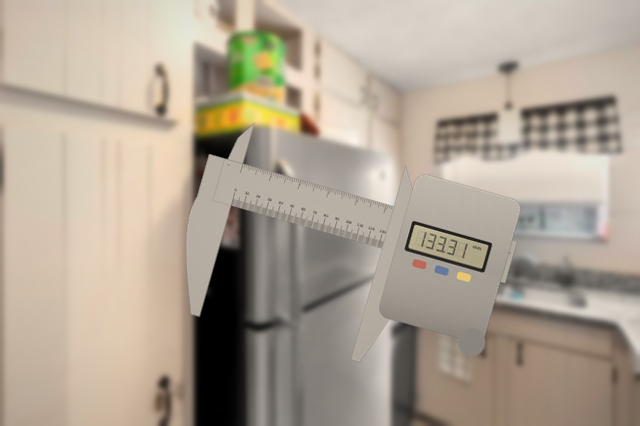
133.31mm
